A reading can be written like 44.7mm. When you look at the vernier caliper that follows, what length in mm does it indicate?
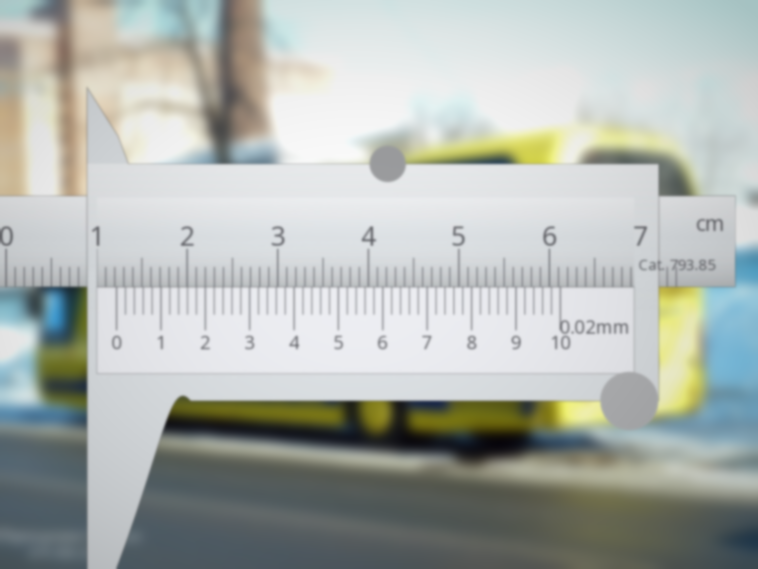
12.2mm
